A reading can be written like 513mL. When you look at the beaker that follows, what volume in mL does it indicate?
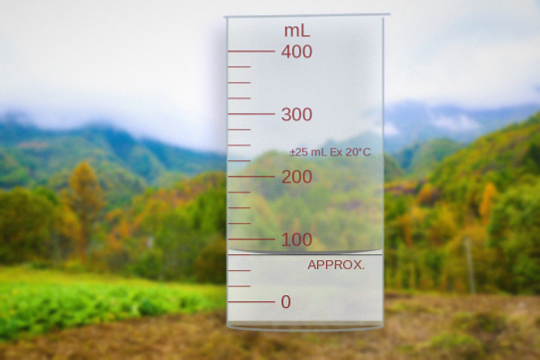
75mL
